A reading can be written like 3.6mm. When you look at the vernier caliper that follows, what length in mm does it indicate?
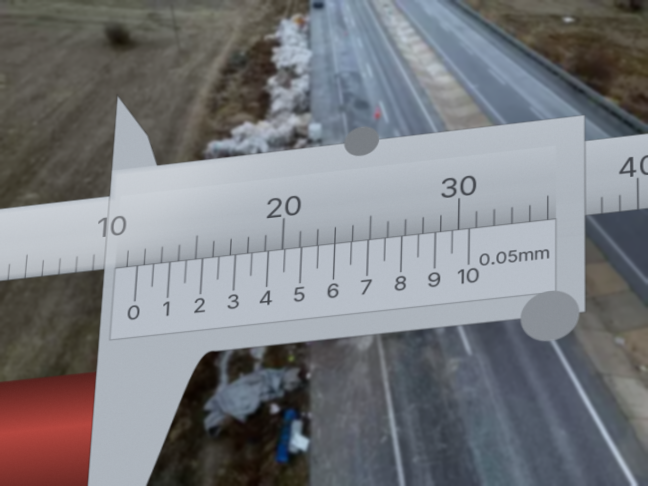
11.6mm
